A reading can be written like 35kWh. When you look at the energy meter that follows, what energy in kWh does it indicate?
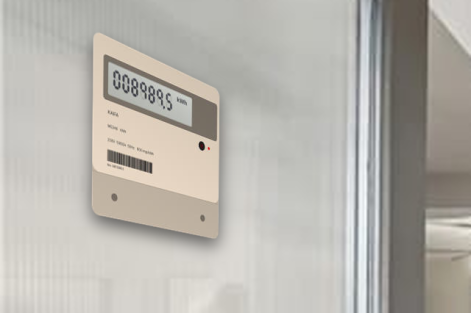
8989.5kWh
